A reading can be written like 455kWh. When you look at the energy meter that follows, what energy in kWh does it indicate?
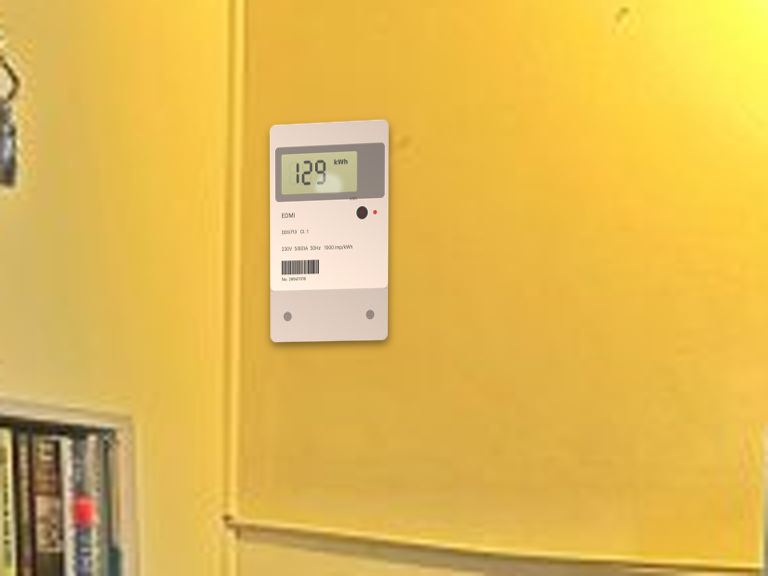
129kWh
